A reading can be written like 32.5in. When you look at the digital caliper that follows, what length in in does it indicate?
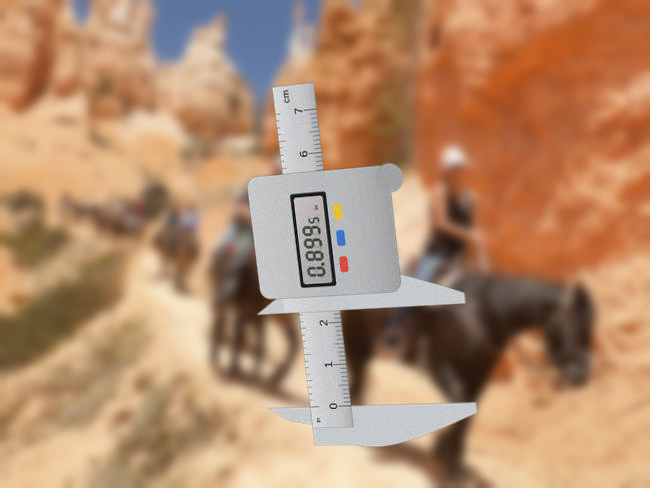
0.8995in
